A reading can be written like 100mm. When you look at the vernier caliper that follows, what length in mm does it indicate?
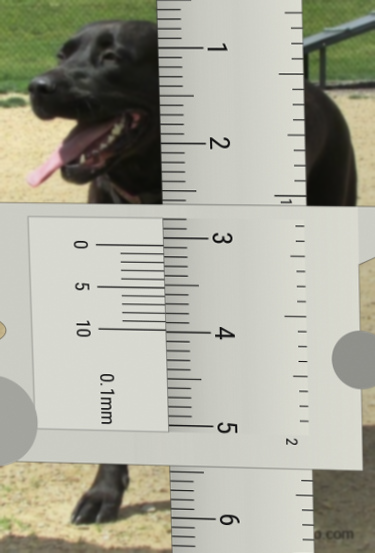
30.8mm
